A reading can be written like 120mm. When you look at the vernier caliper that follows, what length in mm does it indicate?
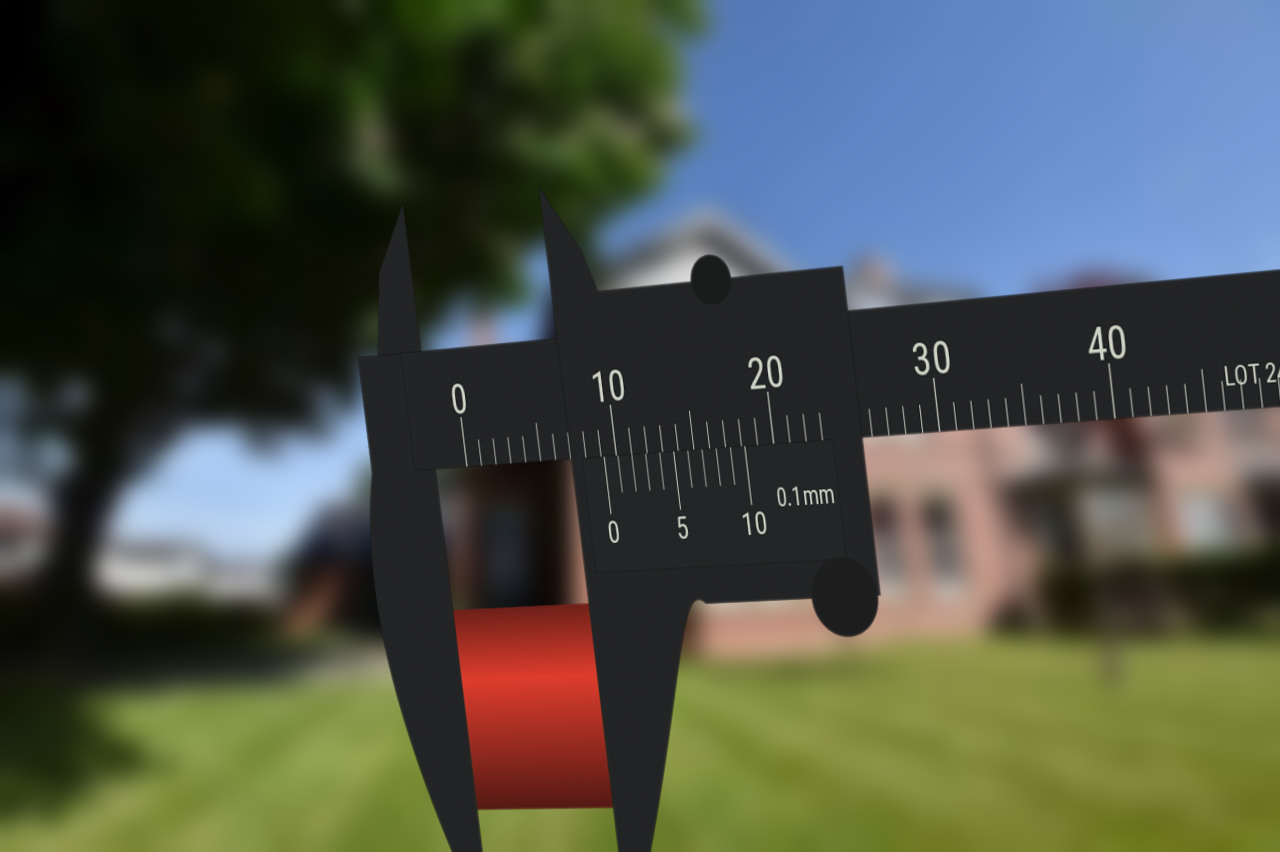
9.2mm
